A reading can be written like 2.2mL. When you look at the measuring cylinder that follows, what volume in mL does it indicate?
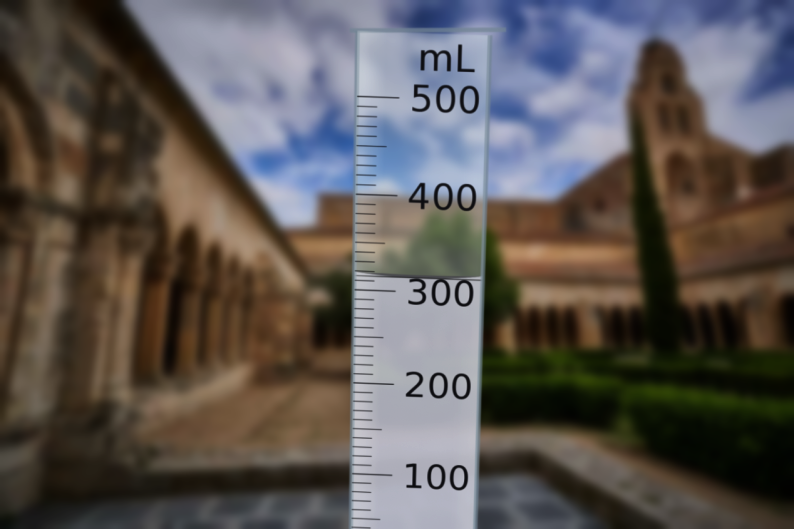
315mL
